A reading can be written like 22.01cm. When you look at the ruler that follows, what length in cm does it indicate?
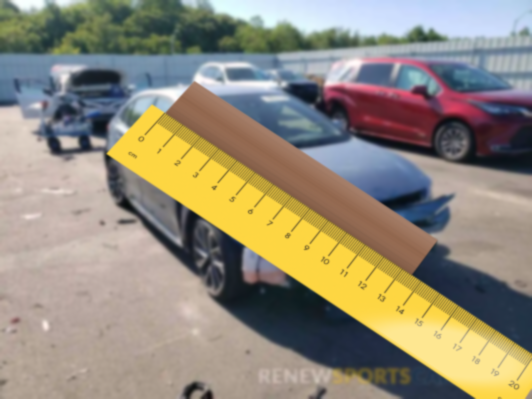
13.5cm
